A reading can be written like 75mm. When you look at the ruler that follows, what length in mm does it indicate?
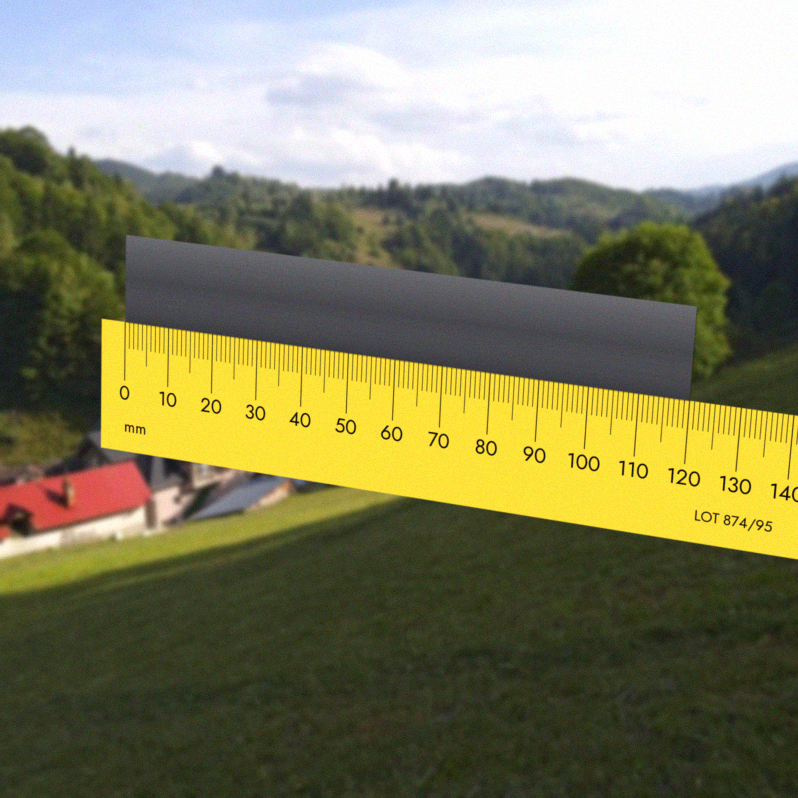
120mm
